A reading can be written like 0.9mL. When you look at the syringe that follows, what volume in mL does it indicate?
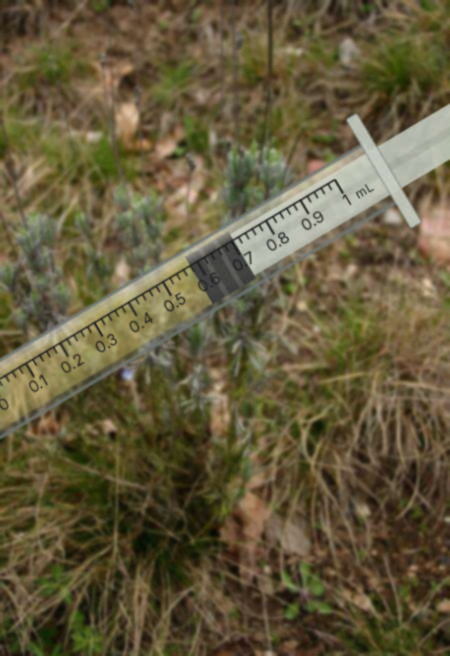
0.58mL
